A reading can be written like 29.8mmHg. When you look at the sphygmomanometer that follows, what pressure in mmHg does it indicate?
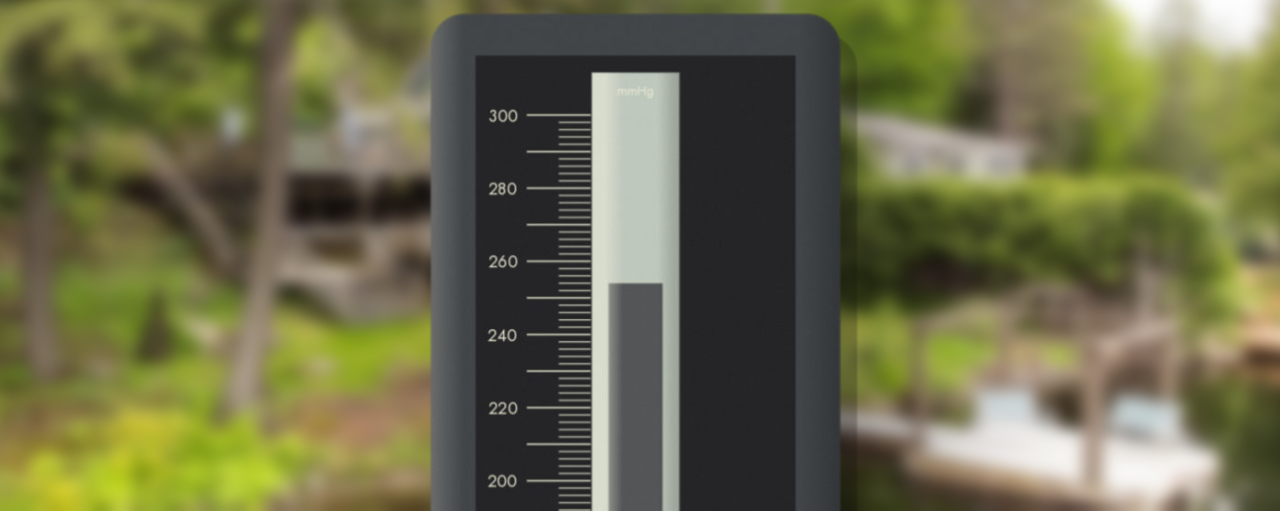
254mmHg
